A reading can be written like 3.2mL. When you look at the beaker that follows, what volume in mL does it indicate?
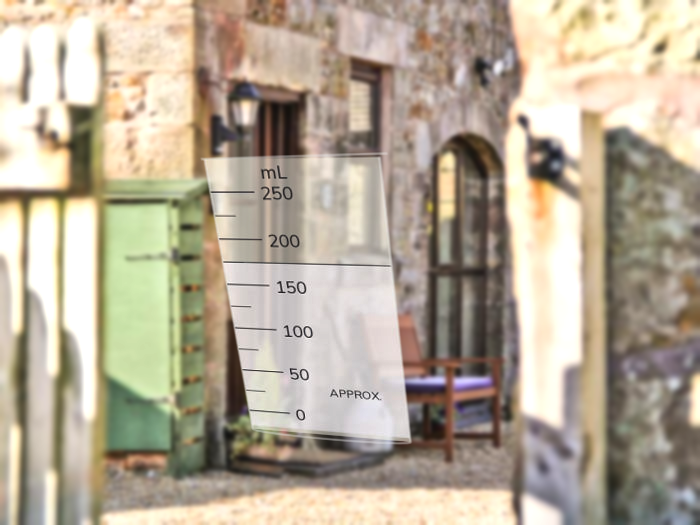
175mL
